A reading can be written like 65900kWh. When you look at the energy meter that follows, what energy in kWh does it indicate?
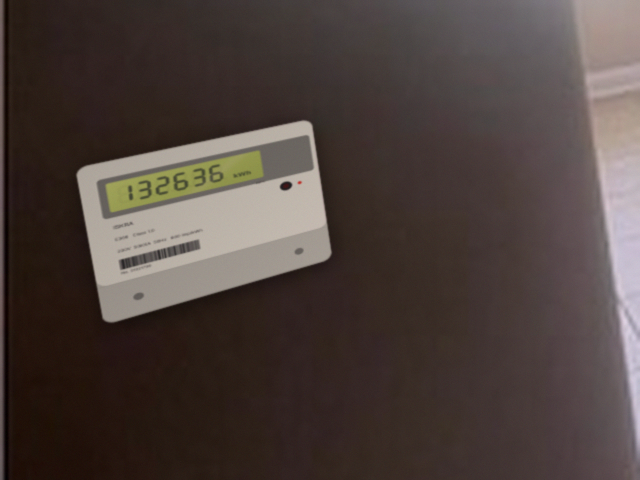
132636kWh
